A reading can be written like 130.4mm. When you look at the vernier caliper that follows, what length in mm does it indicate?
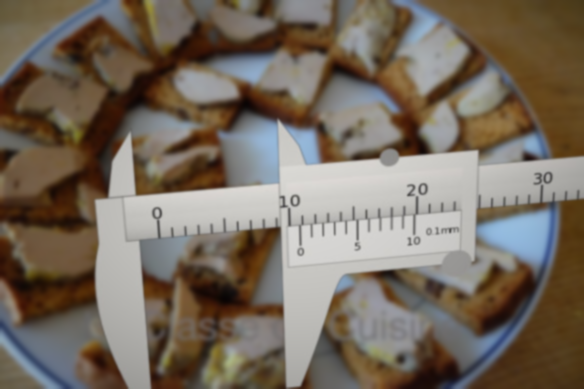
10.8mm
